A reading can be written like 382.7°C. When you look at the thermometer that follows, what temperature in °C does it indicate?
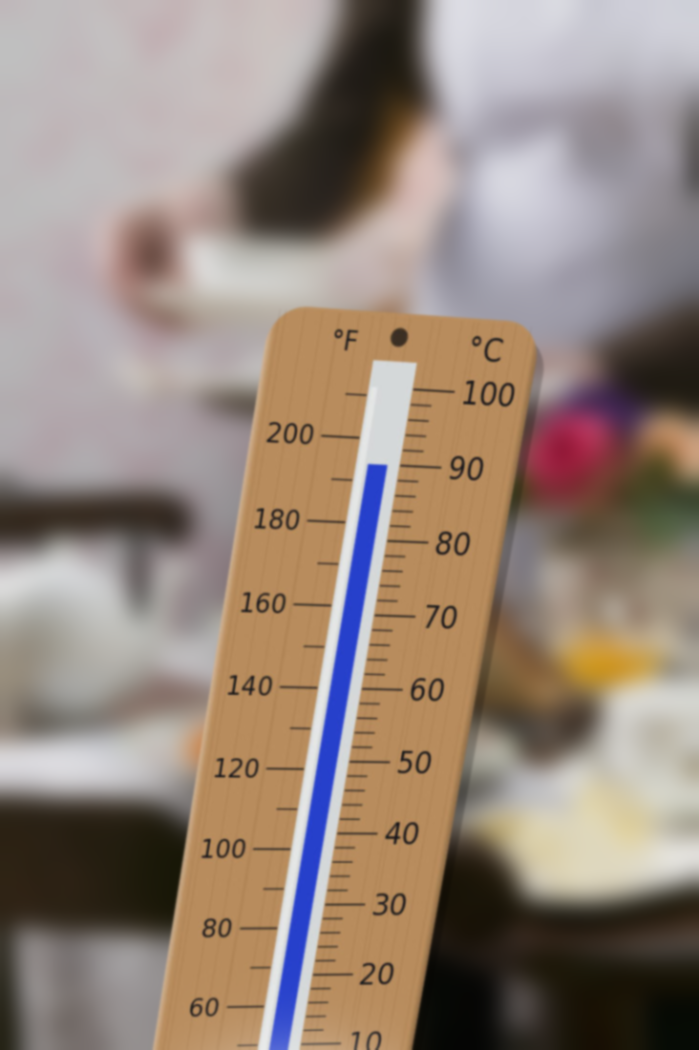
90°C
